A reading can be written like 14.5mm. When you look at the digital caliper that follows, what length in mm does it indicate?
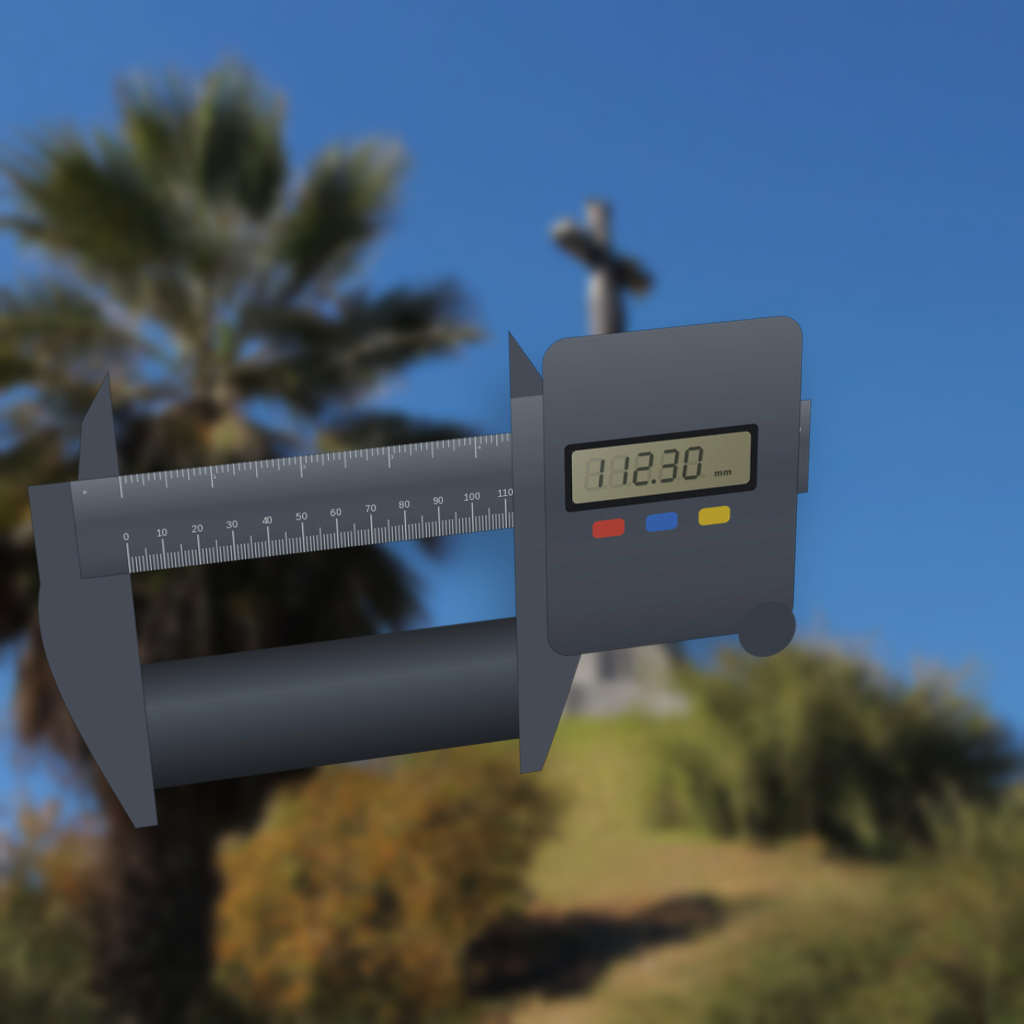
112.30mm
